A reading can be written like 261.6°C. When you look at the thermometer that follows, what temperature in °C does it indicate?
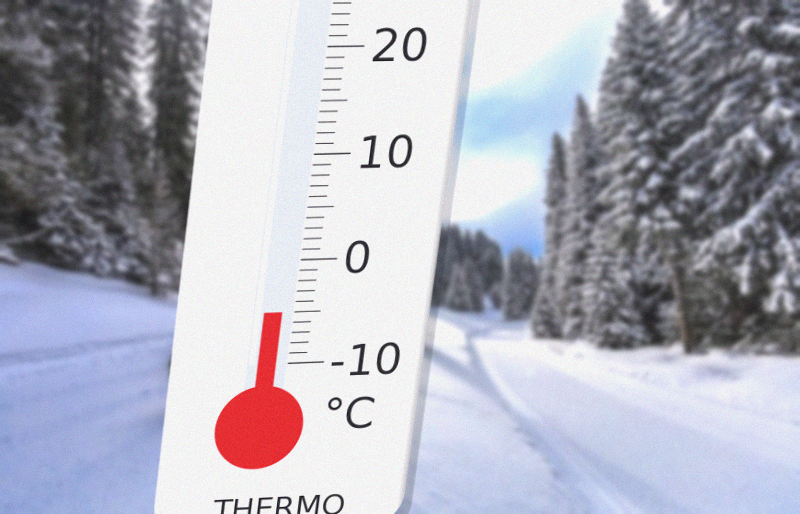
-5°C
